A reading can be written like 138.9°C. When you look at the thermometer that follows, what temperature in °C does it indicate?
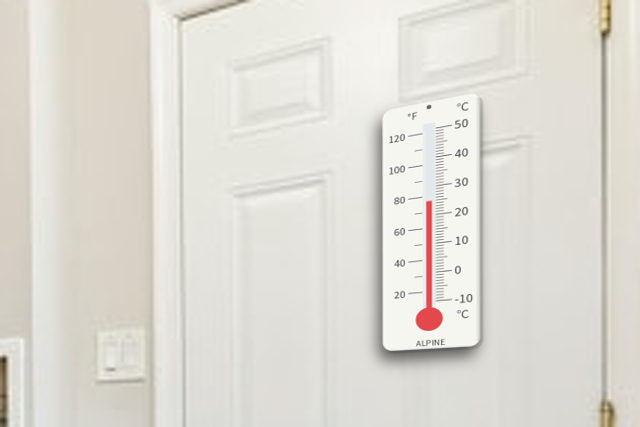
25°C
